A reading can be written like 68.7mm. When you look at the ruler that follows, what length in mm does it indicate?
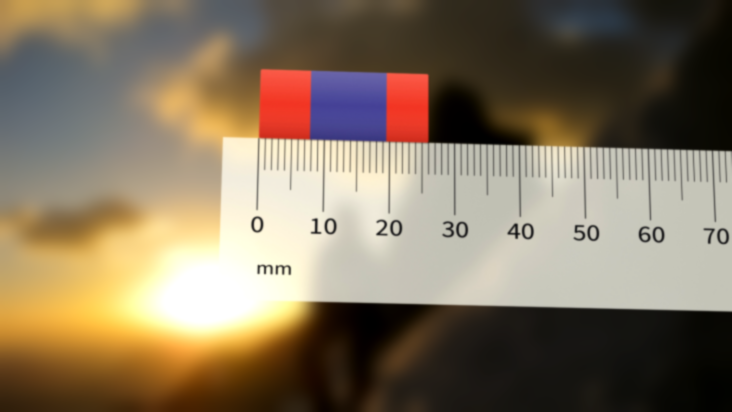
26mm
